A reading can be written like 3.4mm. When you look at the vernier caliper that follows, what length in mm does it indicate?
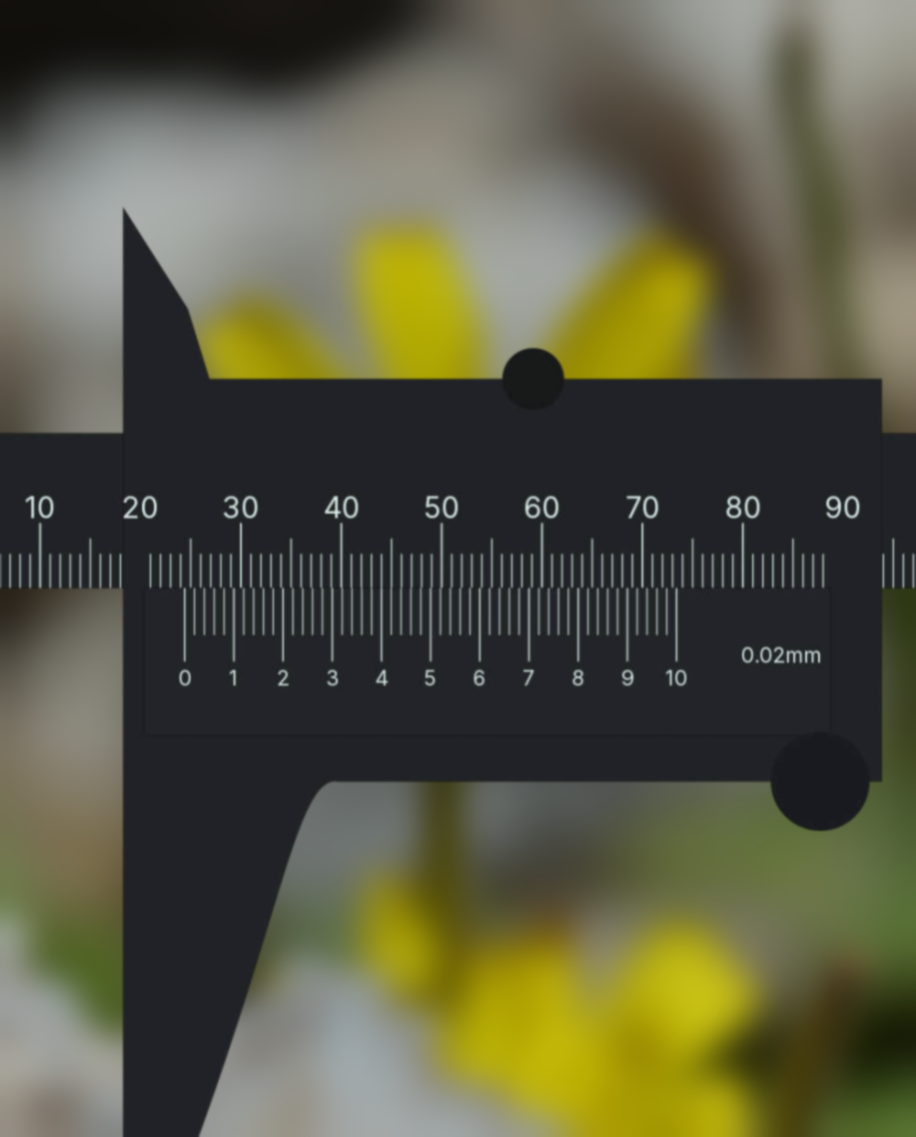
24.4mm
